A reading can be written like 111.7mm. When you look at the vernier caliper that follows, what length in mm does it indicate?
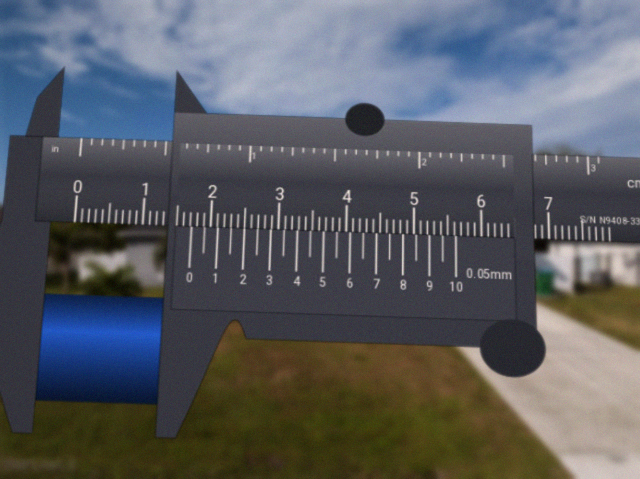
17.2mm
